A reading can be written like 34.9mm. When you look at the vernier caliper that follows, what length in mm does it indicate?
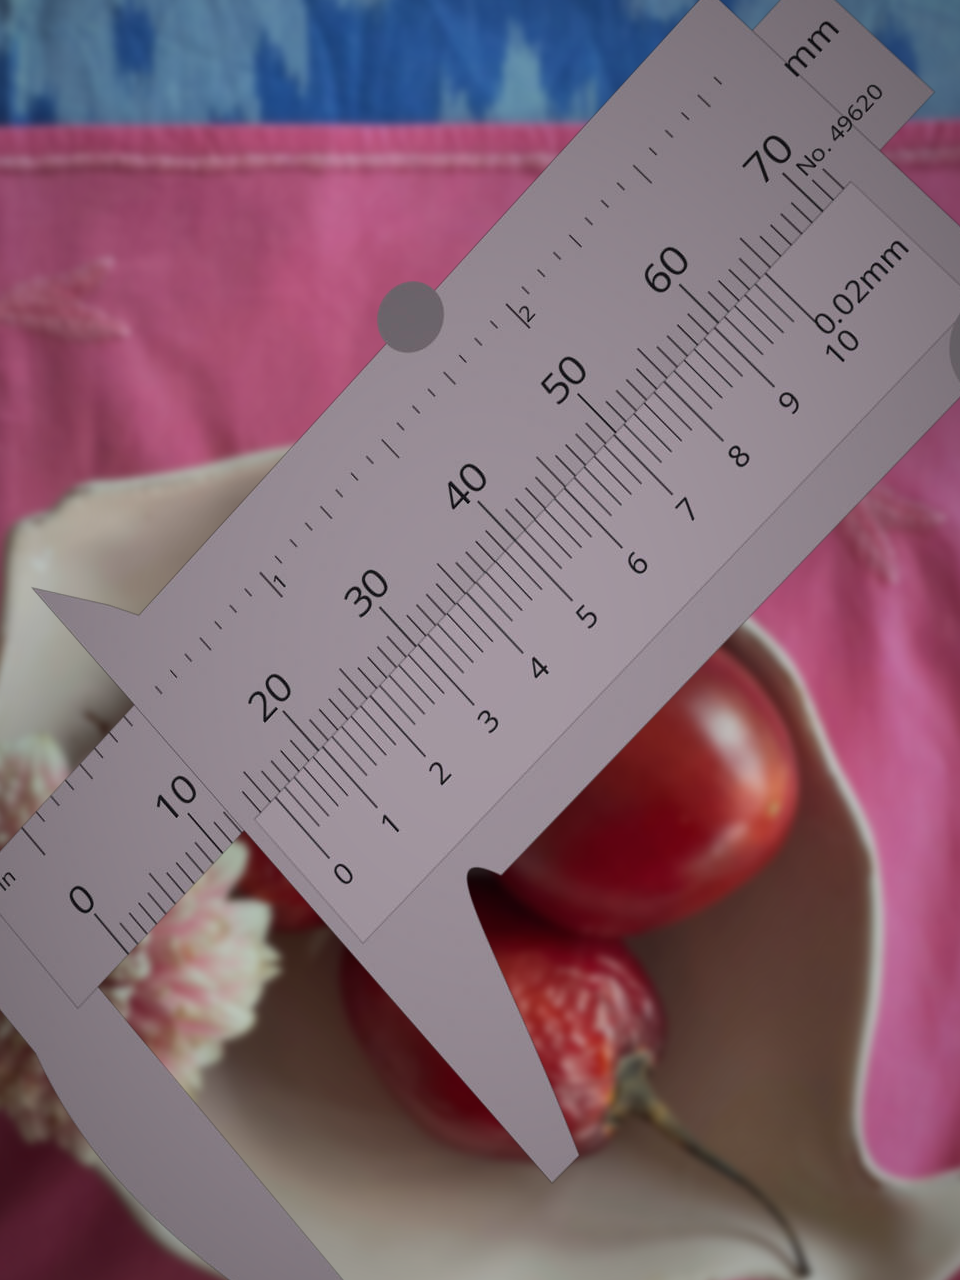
15.5mm
